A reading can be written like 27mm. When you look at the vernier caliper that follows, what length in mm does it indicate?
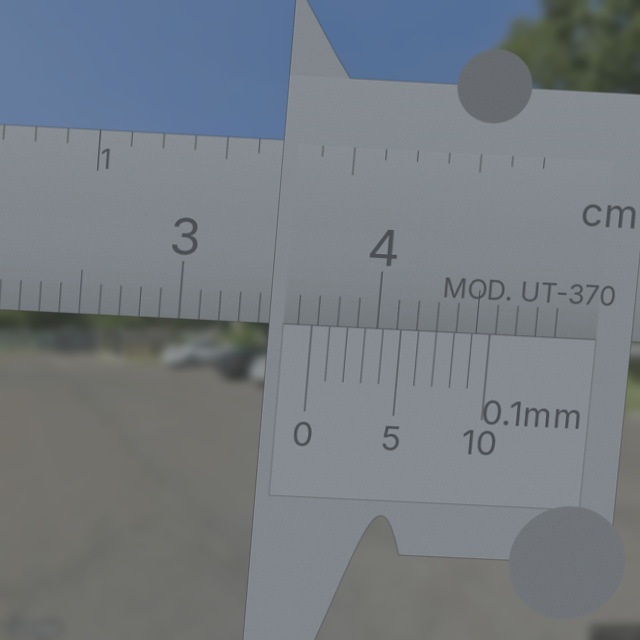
36.7mm
